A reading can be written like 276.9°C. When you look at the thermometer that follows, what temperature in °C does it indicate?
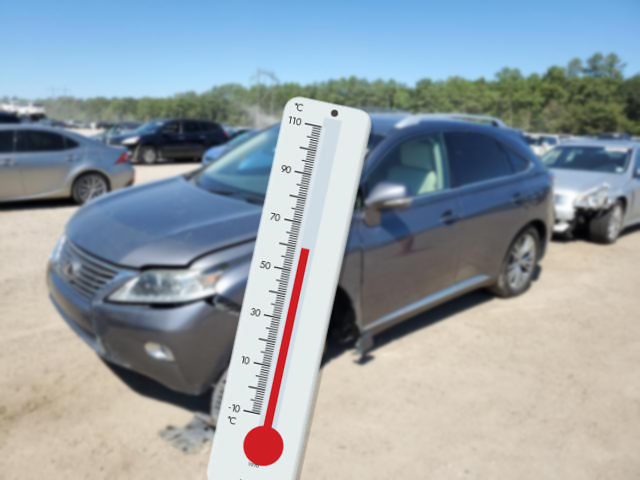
60°C
